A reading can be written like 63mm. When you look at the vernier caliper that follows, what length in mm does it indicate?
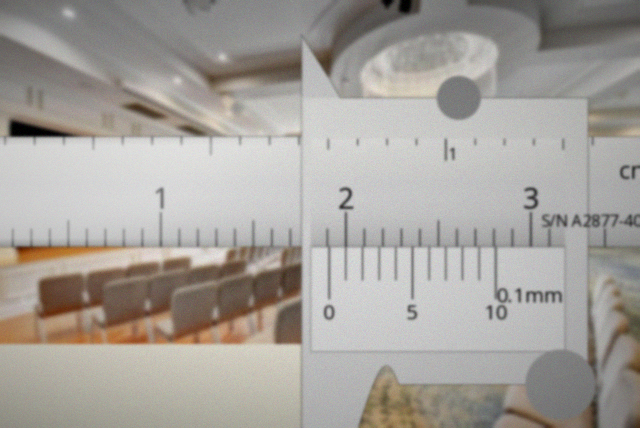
19.1mm
